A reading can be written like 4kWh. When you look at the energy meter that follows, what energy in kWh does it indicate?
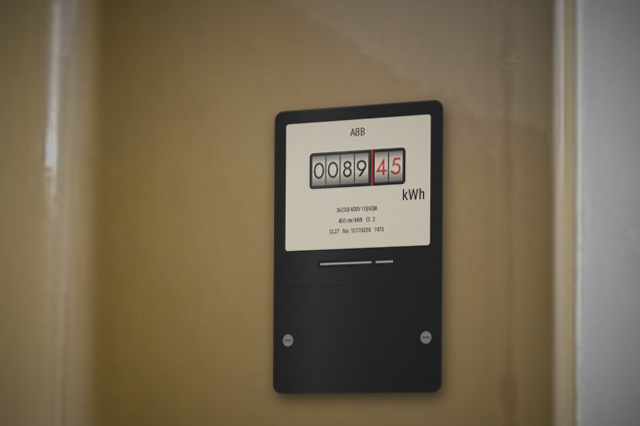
89.45kWh
